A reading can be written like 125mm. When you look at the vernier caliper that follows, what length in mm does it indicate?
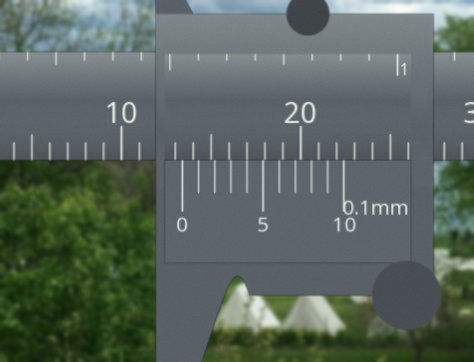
13.4mm
